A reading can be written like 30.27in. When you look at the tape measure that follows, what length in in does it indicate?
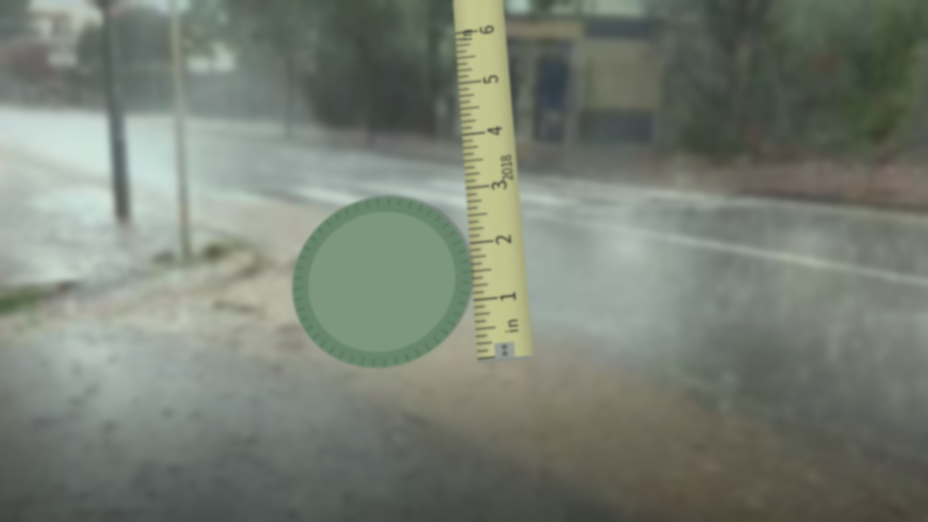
3in
